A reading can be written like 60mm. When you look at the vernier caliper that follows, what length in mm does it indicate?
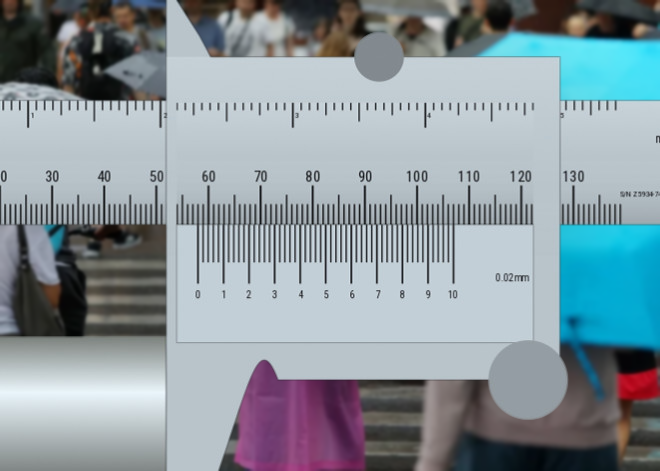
58.0mm
